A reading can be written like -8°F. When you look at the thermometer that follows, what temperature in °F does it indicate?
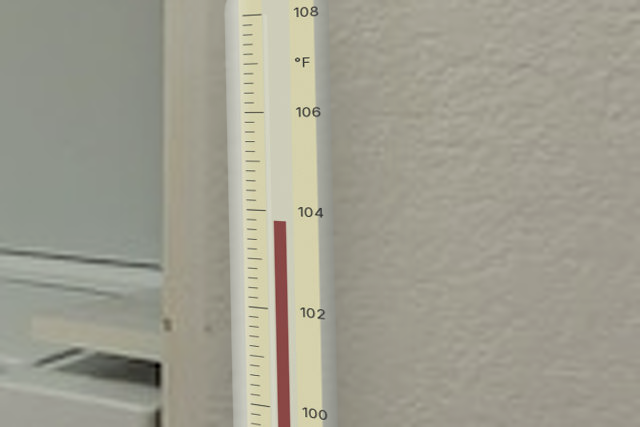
103.8°F
